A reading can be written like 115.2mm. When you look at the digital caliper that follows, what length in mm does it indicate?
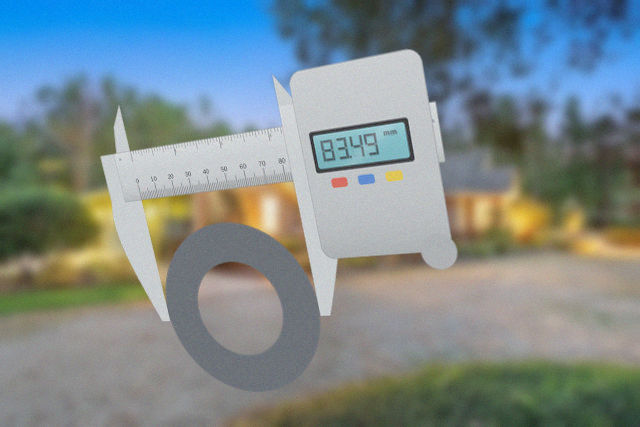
83.49mm
